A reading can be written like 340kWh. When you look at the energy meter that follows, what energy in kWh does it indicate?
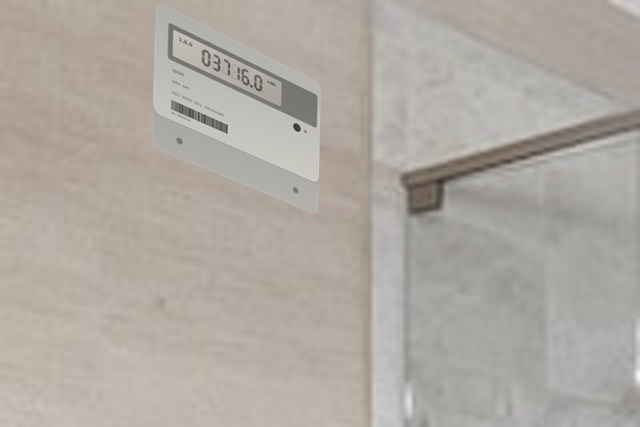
3716.0kWh
